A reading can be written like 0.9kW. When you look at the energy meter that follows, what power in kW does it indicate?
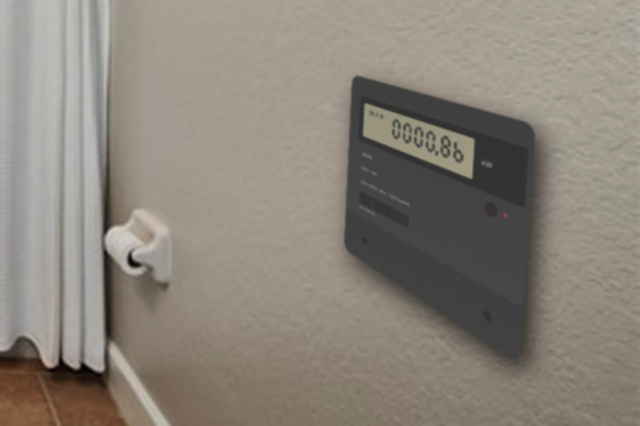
0.86kW
